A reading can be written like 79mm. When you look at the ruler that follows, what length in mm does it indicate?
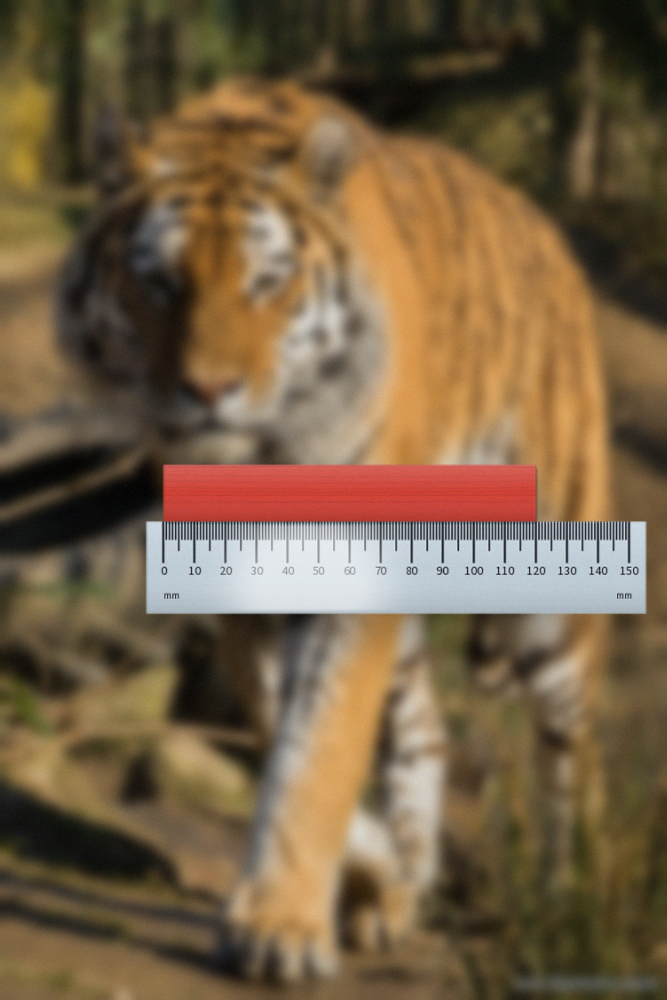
120mm
